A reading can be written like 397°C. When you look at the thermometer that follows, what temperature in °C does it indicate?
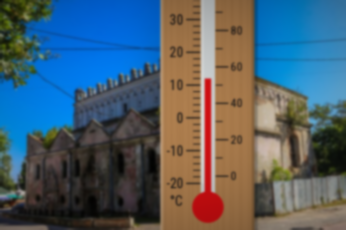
12°C
